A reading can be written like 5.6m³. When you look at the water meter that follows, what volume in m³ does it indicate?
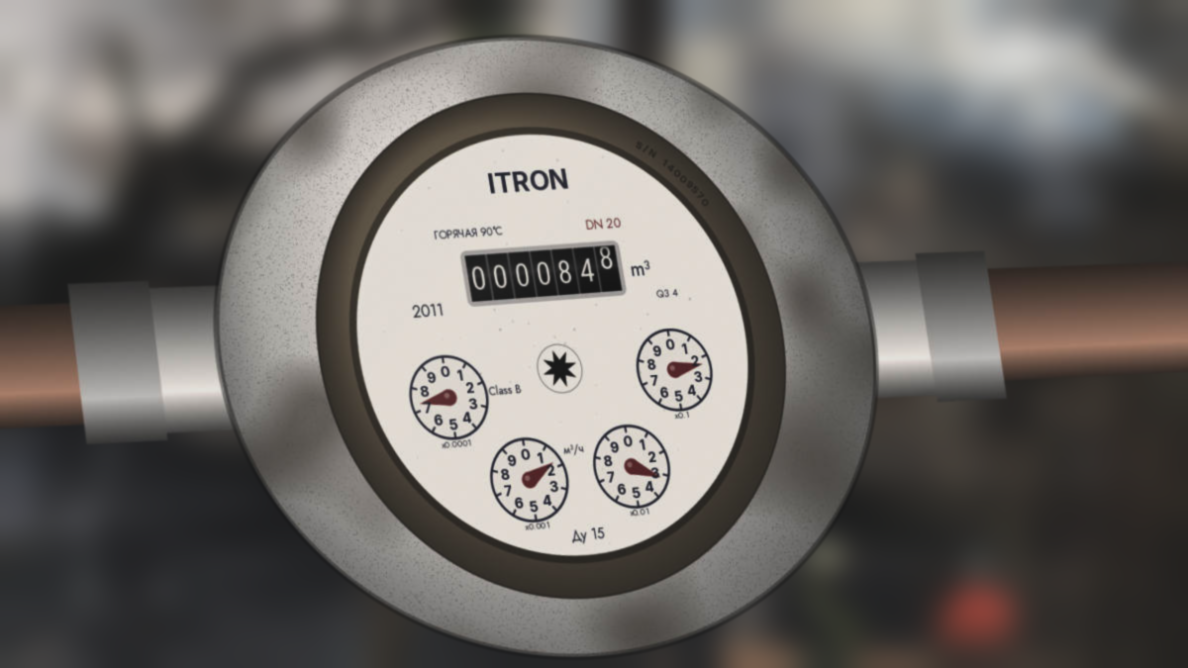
848.2317m³
